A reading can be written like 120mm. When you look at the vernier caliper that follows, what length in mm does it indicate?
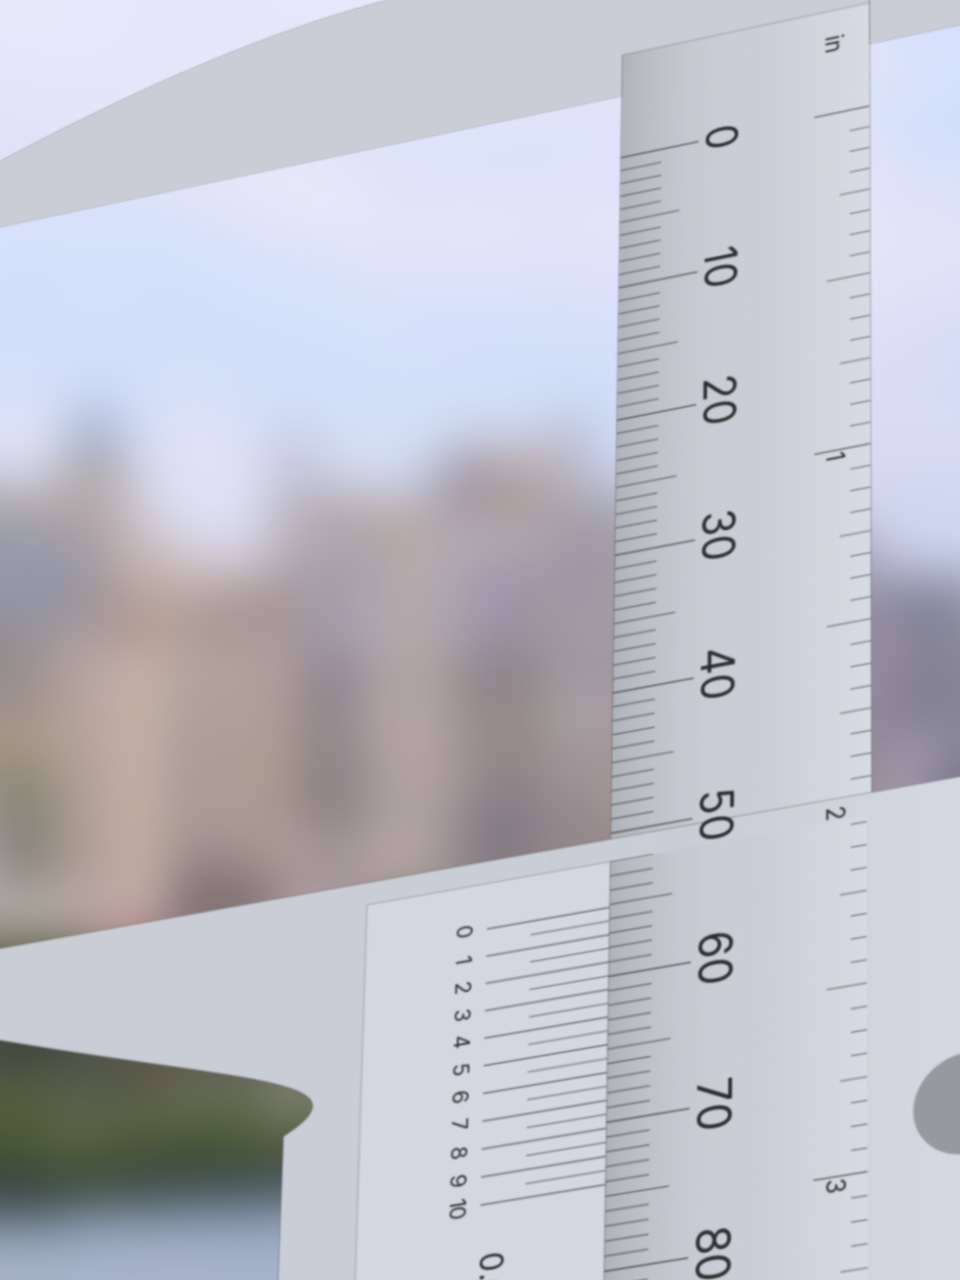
55.2mm
